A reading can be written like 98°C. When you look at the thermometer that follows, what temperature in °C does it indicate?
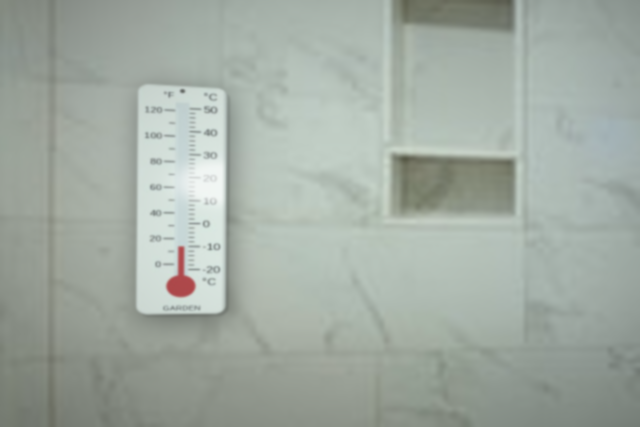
-10°C
